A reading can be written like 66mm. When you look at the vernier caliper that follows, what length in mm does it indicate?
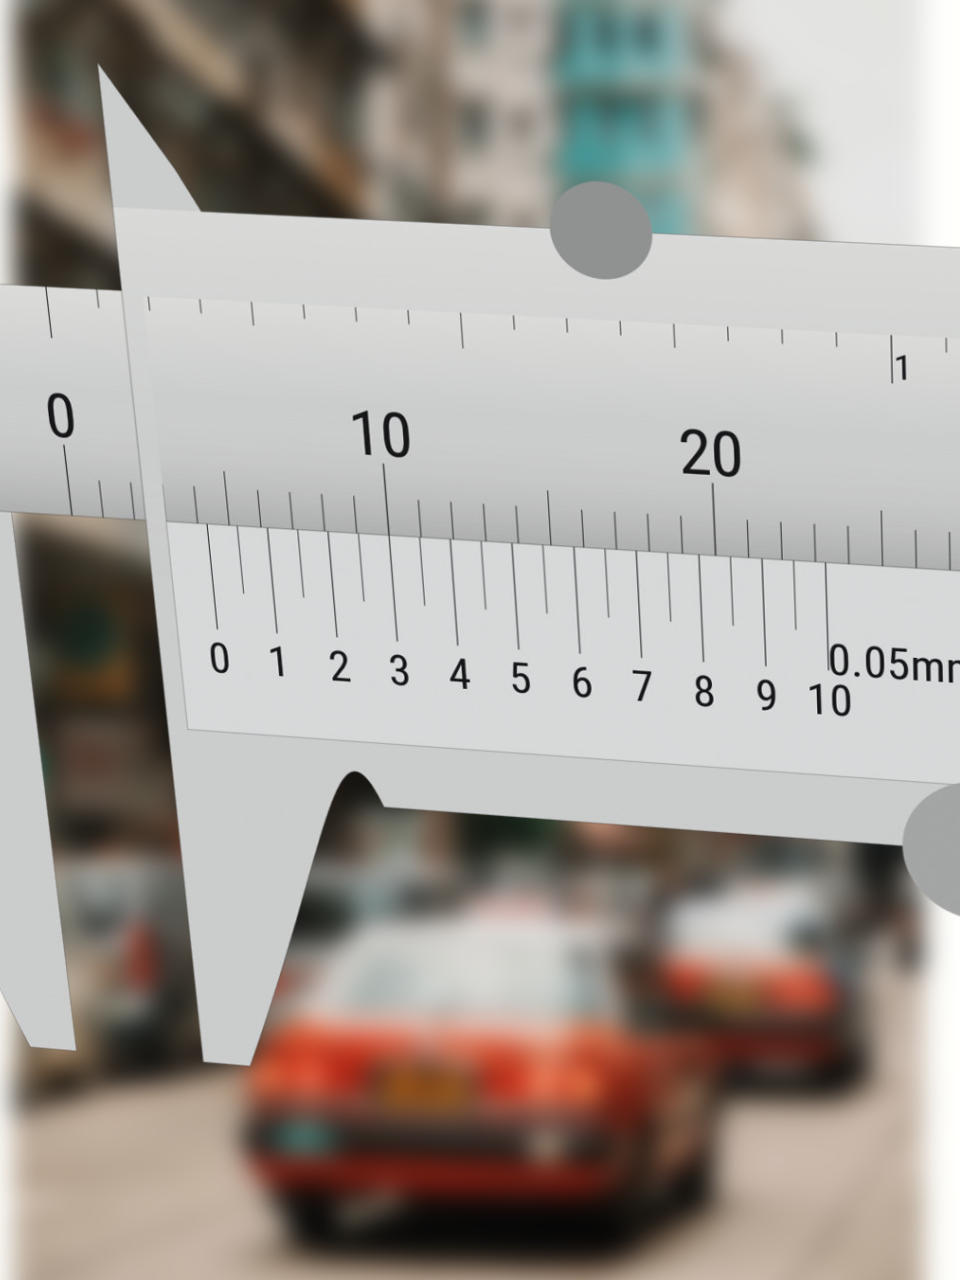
4.30mm
